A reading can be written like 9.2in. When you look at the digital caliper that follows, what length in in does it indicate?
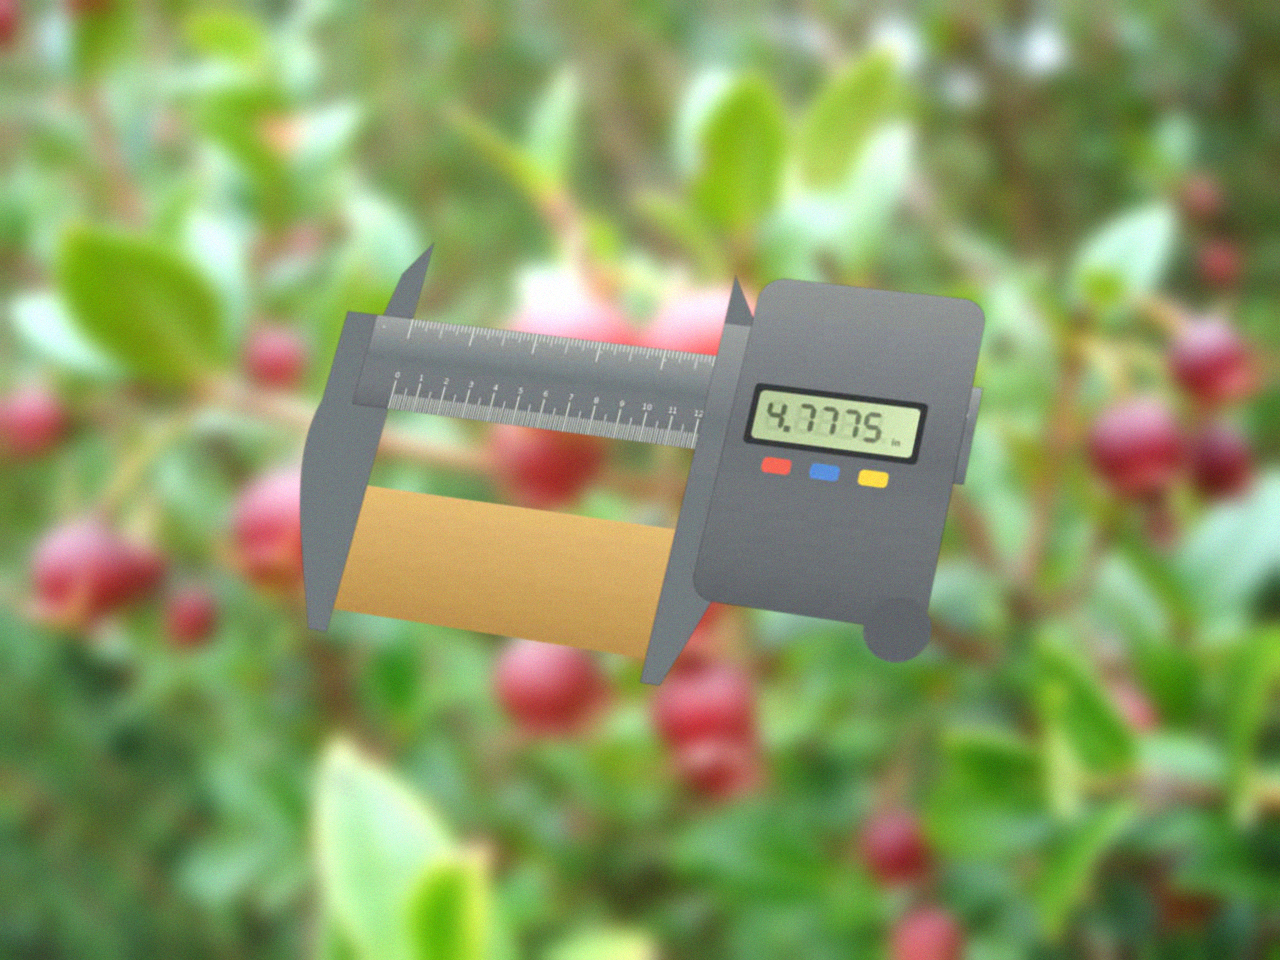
4.7775in
